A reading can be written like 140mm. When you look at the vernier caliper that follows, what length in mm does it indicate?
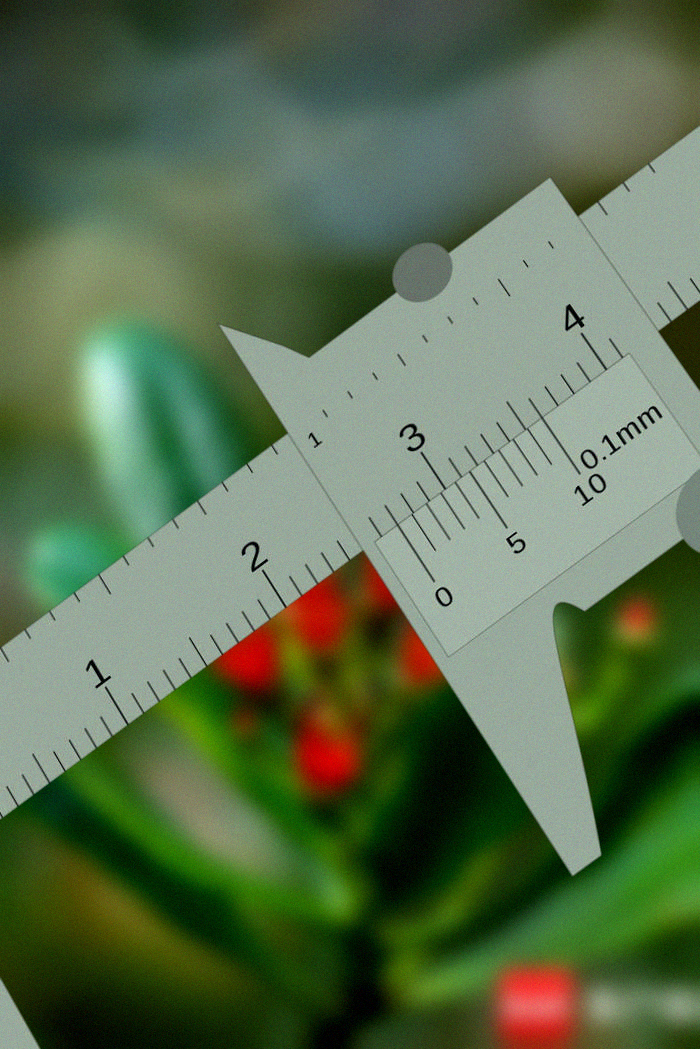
27.0mm
